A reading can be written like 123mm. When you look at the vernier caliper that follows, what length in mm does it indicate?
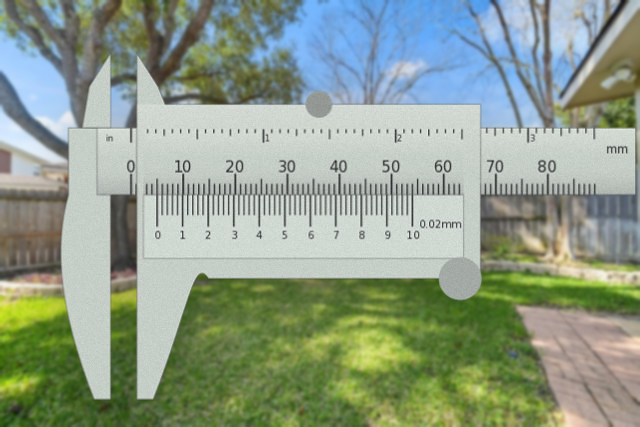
5.0mm
